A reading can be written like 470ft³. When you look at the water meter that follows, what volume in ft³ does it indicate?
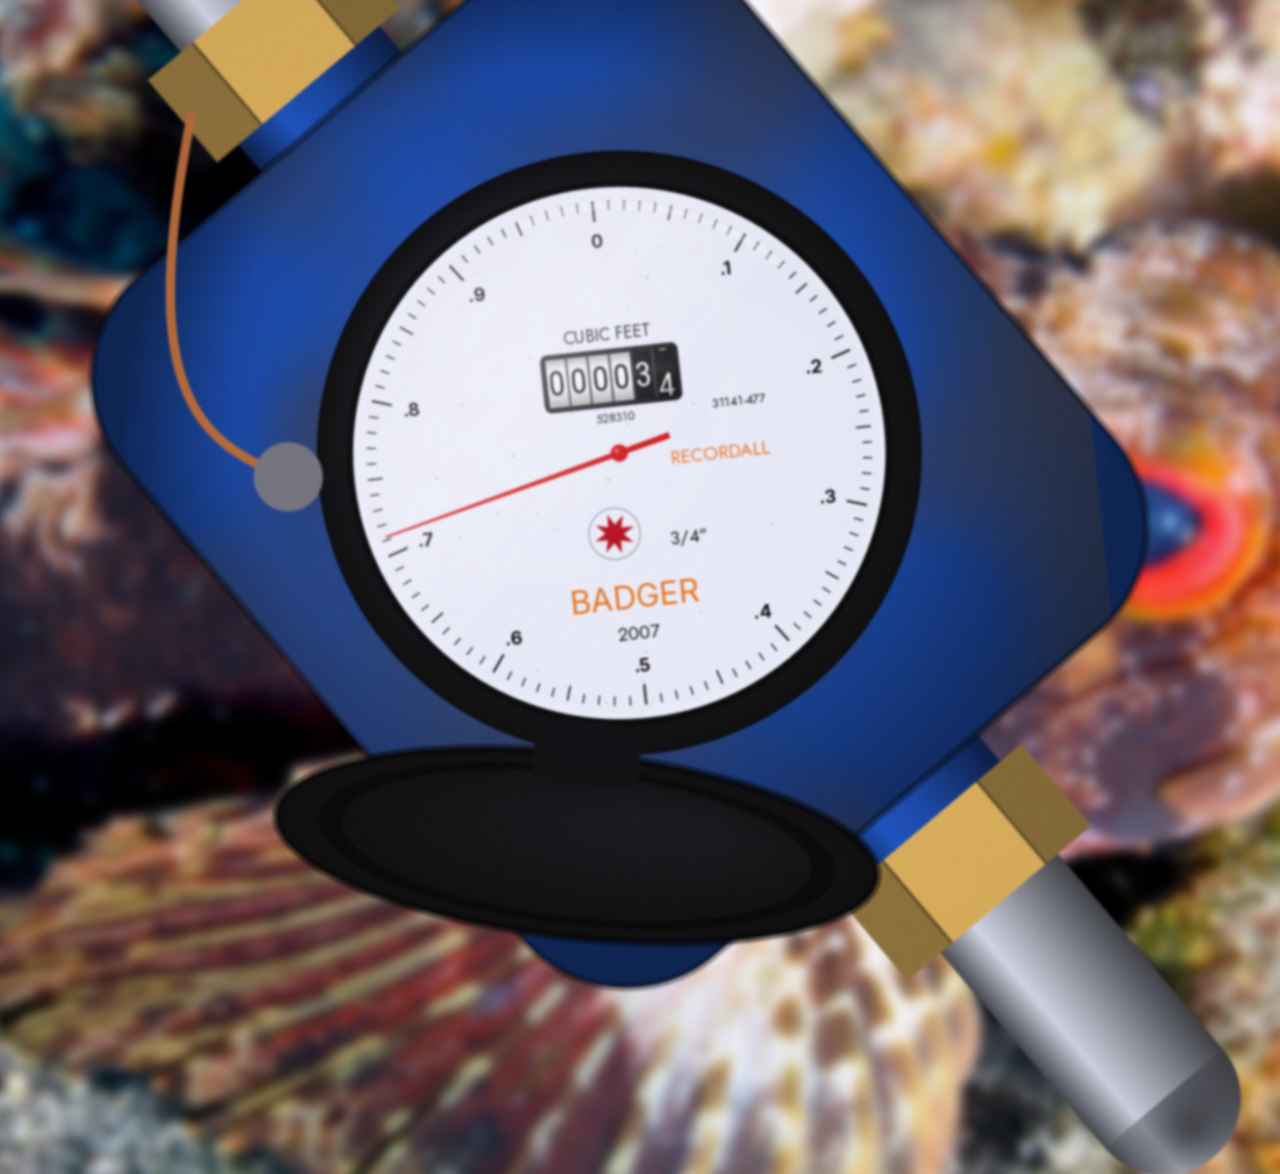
33.71ft³
